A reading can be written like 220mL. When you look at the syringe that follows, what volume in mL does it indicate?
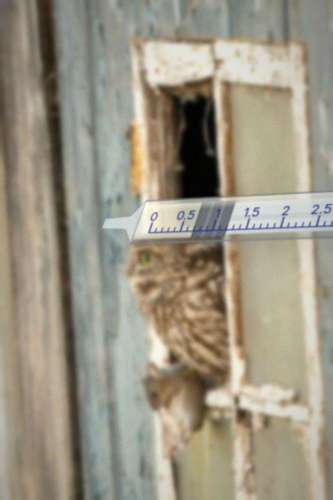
0.7mL
